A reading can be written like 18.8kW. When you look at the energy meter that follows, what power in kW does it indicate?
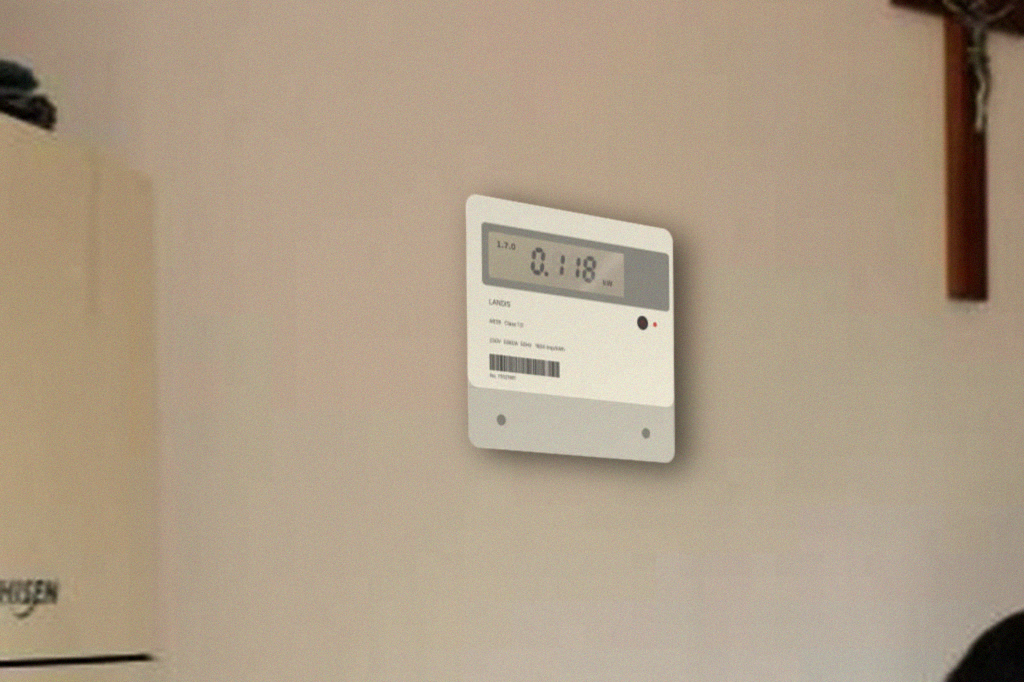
0.118kW
